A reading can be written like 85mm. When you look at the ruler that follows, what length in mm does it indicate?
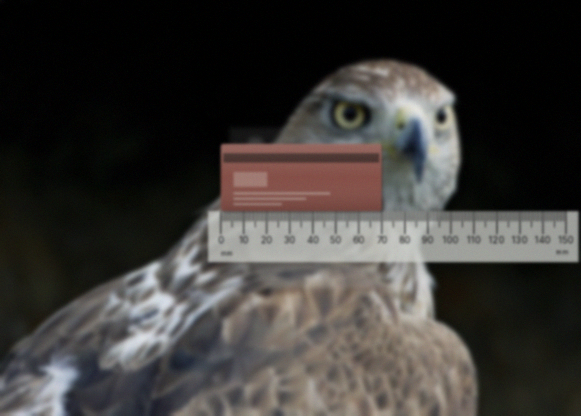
70mm
